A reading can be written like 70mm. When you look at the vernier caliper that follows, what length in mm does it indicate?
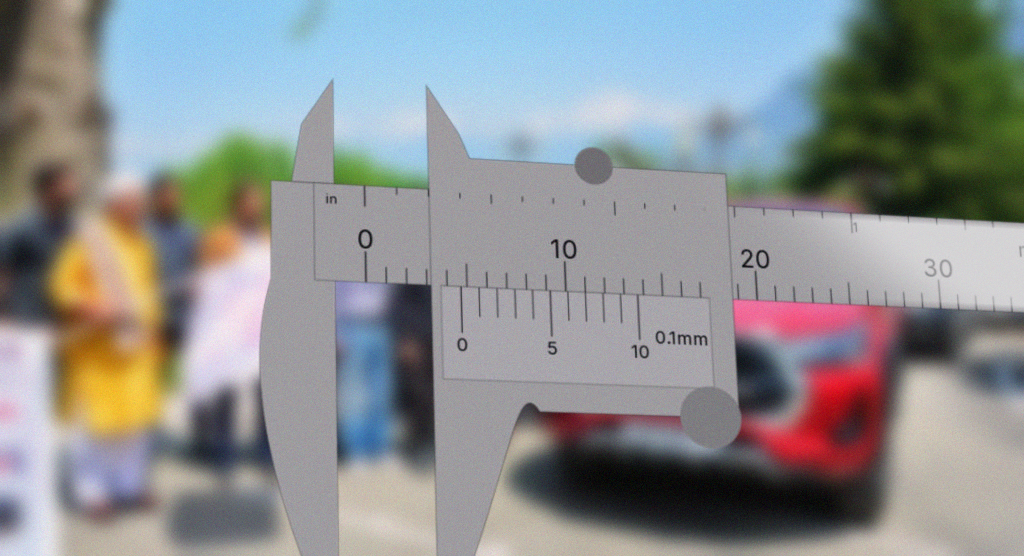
4.7mm
